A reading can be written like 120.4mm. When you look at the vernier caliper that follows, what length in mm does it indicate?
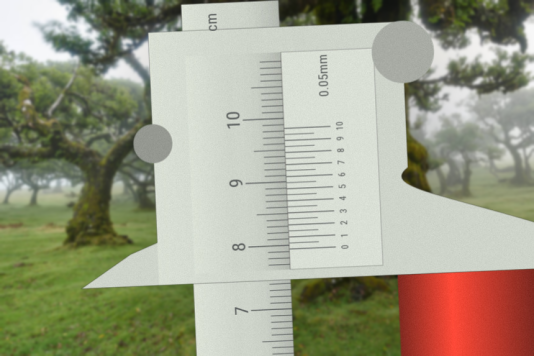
79.4mm
